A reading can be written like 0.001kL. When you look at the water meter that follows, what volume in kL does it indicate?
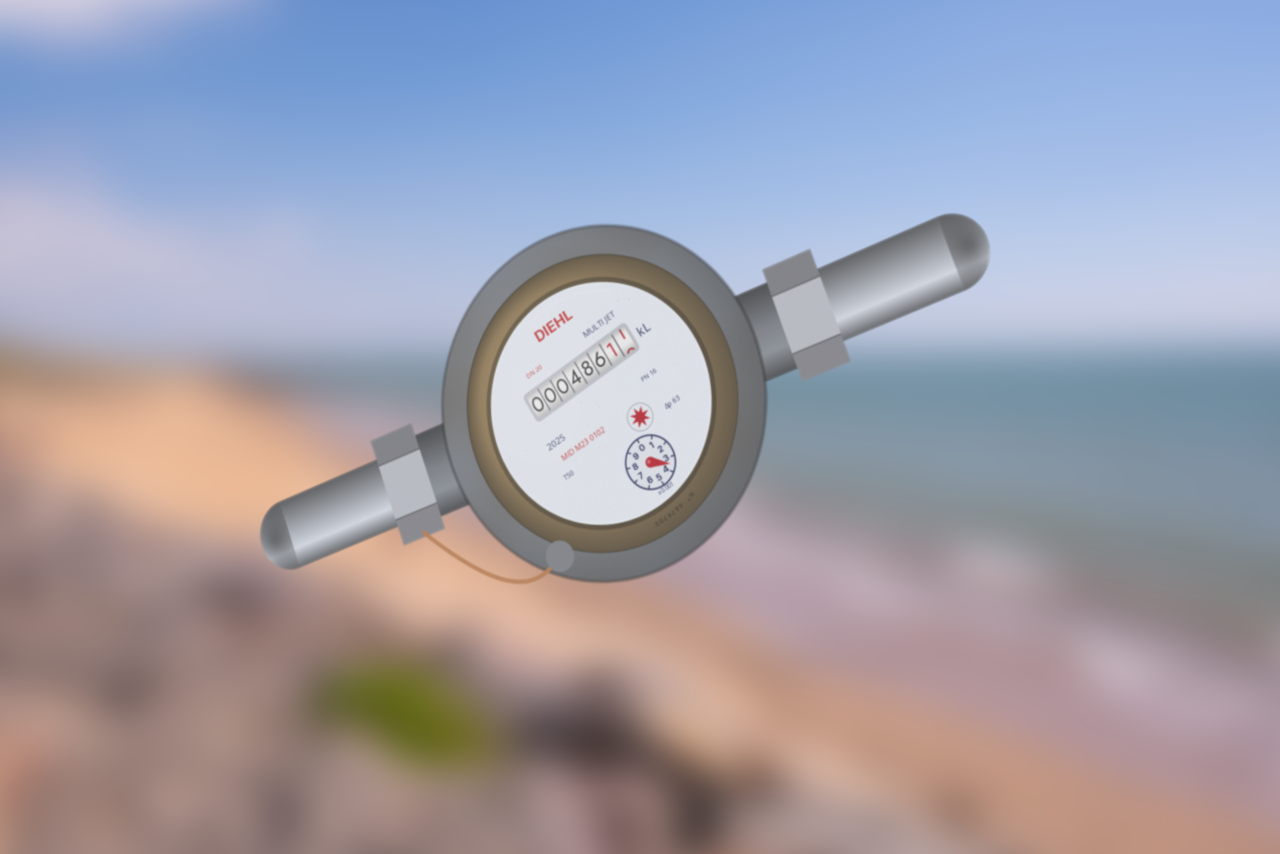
486.113kL
